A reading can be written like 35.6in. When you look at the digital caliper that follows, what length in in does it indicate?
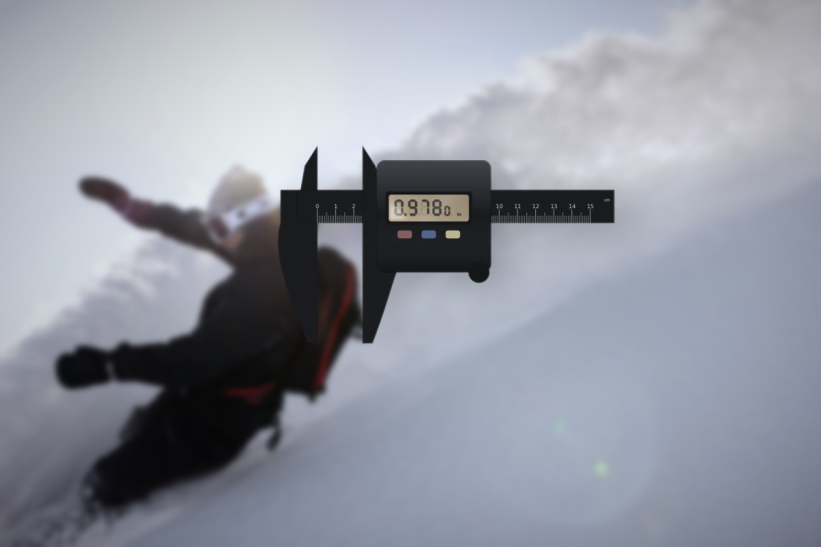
0.9780in
